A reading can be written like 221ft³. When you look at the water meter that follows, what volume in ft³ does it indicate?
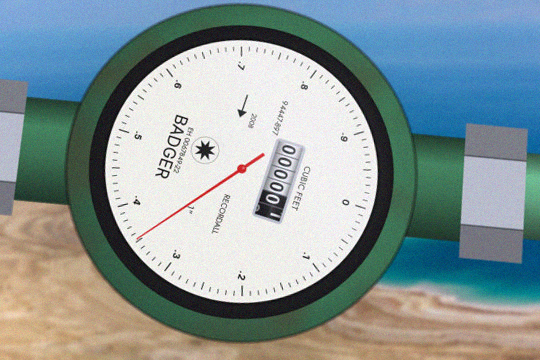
1.35ft³
